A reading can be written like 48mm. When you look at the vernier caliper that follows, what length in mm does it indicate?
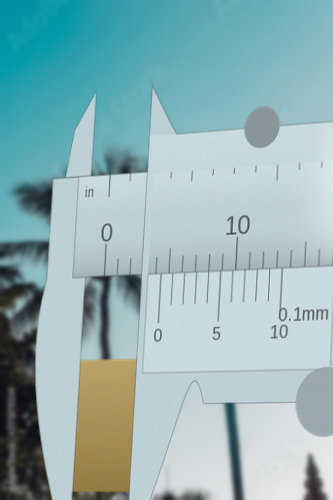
4.4mm
